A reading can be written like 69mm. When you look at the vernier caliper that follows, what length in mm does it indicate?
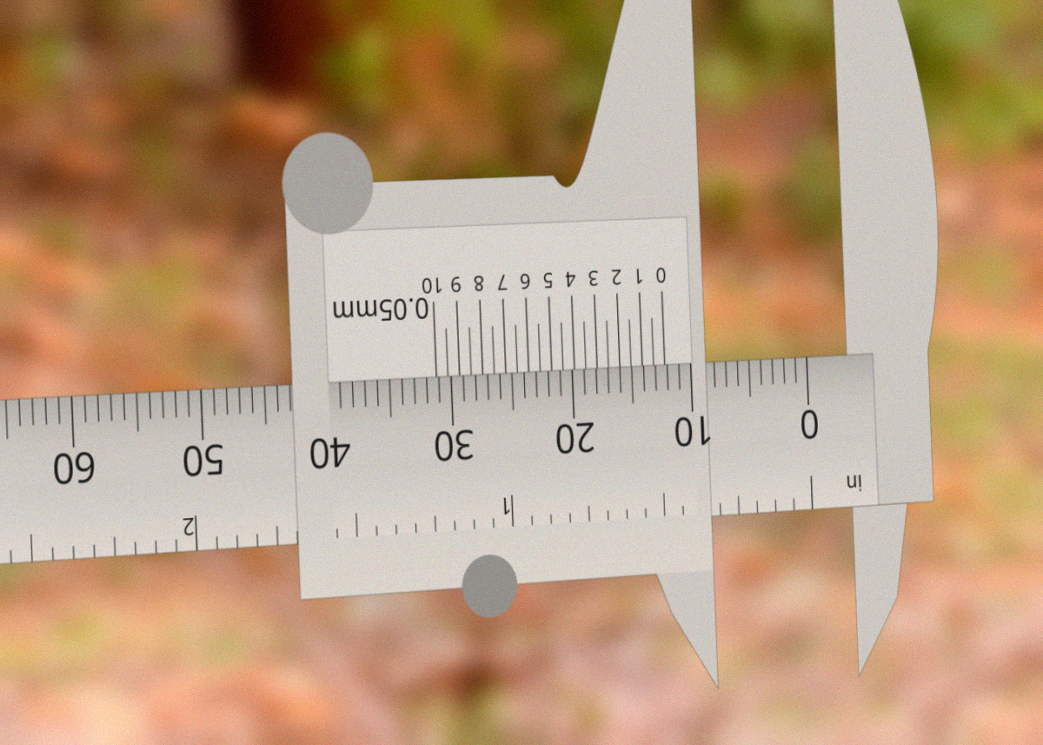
12.2mm
